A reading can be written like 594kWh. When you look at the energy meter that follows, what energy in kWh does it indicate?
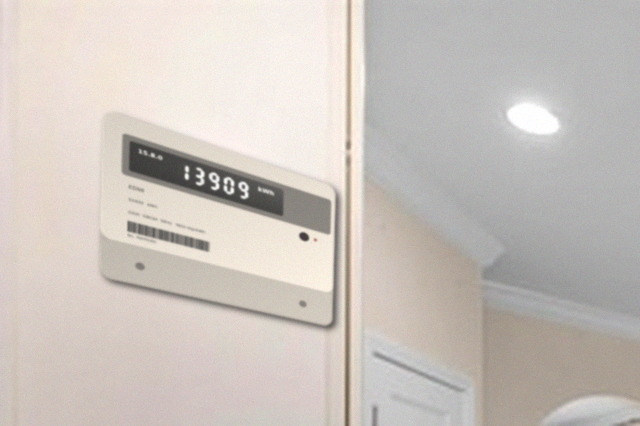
13909kWh
